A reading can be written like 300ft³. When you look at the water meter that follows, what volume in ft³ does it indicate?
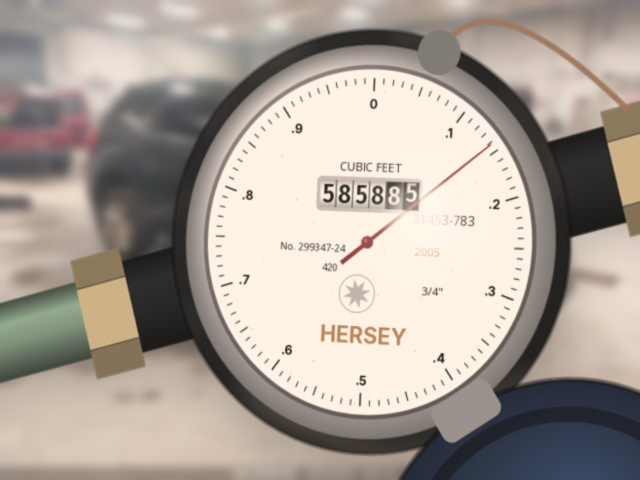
585885.14ft³
